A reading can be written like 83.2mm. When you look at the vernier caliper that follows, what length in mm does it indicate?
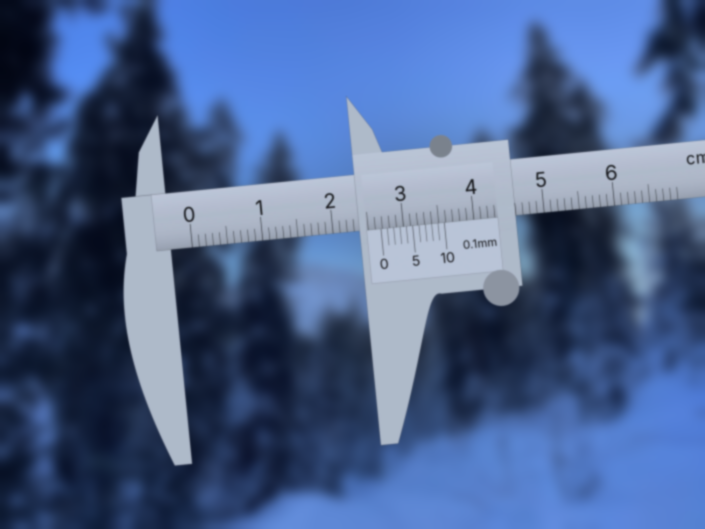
26.8mm
